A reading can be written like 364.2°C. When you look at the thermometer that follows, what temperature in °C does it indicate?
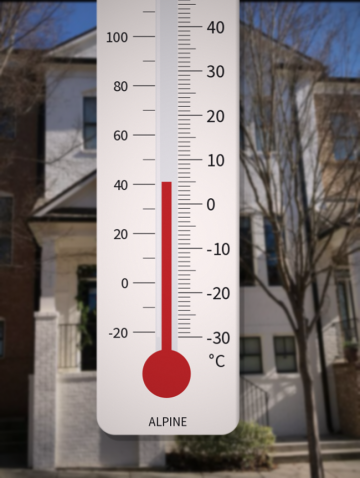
5°C
